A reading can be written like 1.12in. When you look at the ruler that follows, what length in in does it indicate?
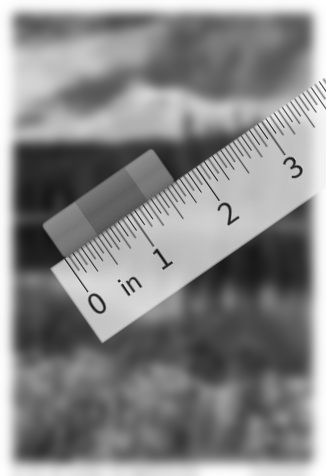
1.6875in
